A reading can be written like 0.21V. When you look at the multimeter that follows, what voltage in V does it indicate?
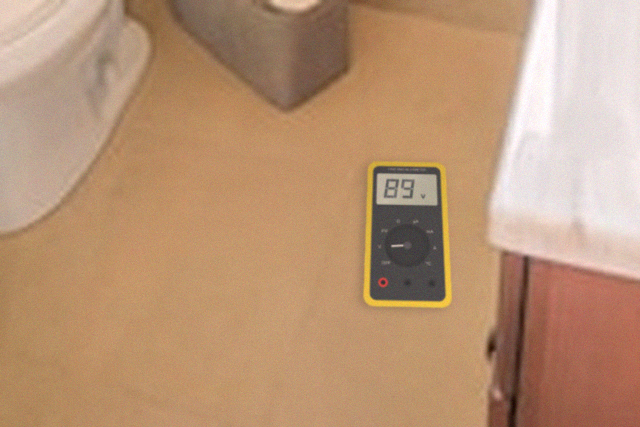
89V
